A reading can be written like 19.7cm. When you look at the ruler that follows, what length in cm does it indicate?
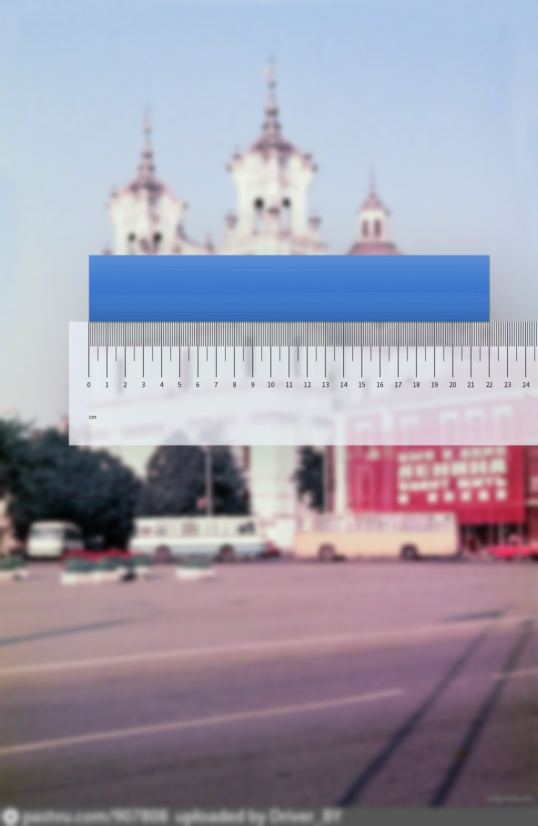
22cm
